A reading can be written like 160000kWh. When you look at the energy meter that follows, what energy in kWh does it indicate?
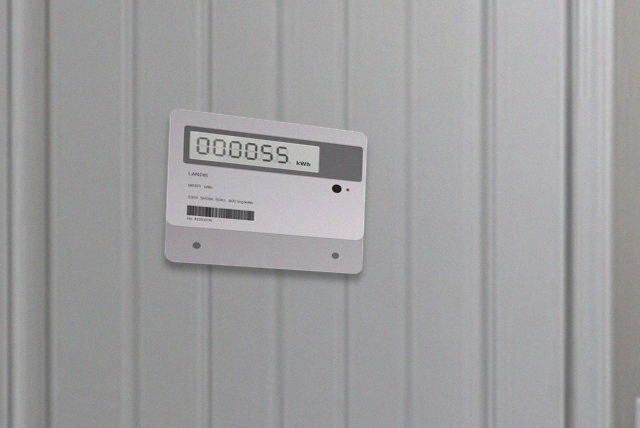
55kWh
